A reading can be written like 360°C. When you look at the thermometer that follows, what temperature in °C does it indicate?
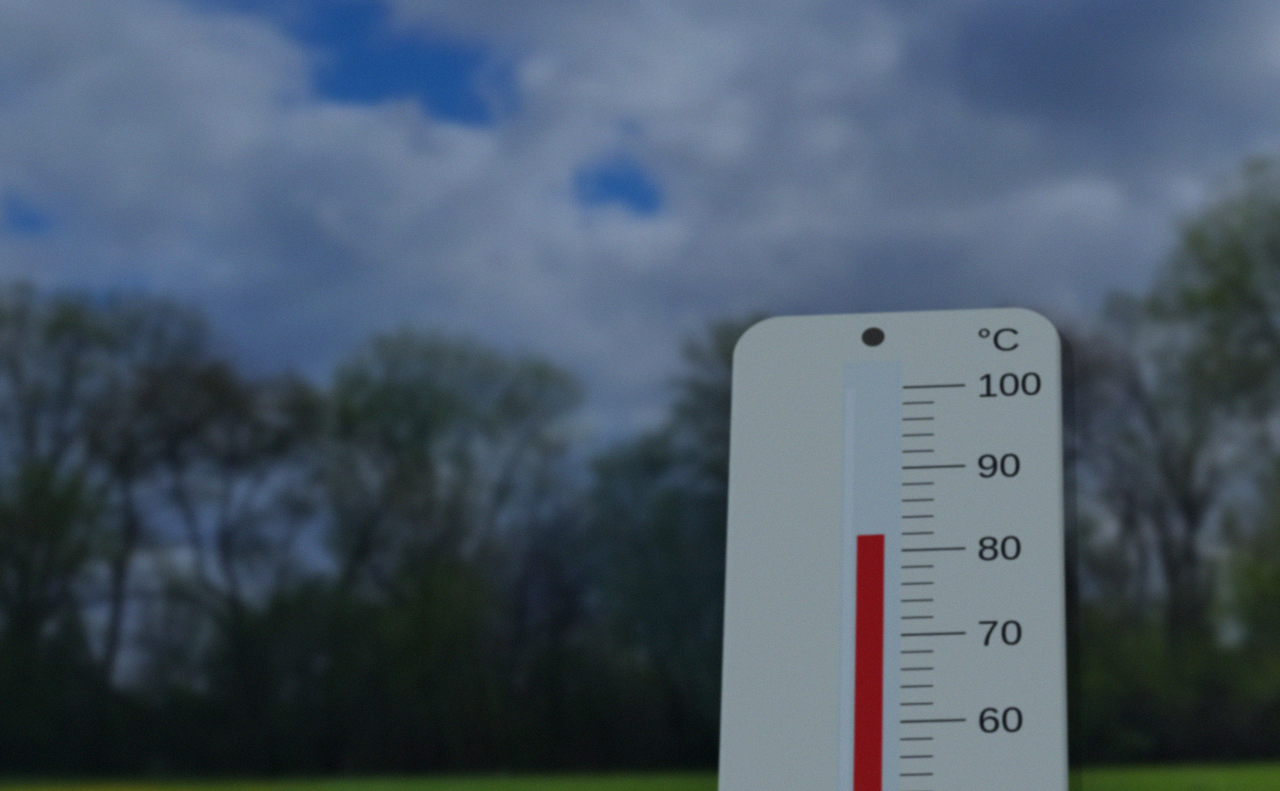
82°C
